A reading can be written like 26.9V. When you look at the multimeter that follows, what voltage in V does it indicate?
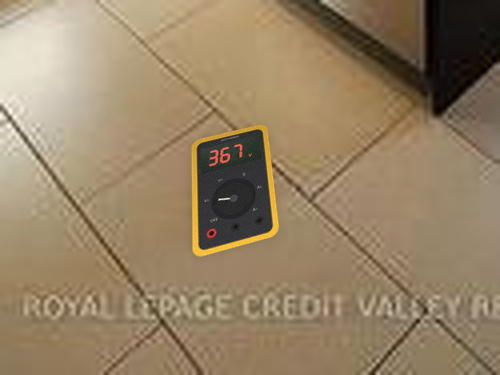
367V
